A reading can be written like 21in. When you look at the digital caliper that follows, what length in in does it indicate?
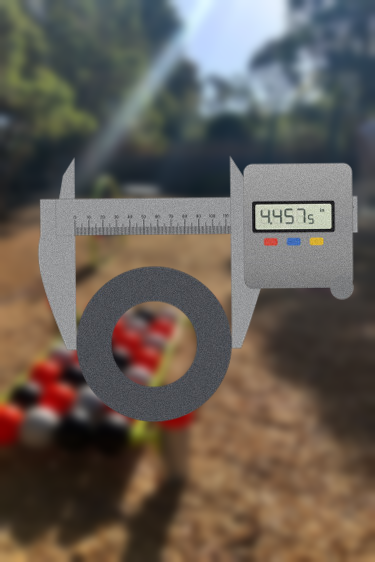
4.4575in
